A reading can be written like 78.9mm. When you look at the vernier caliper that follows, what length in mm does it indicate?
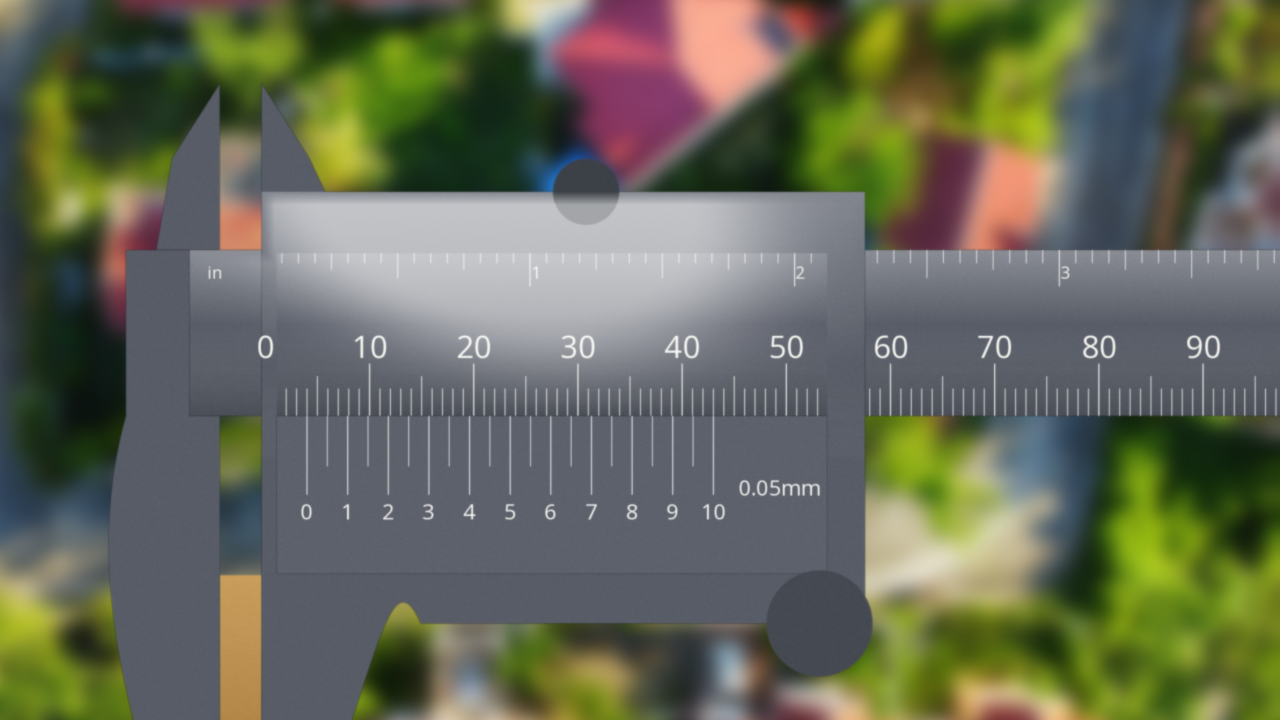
4.0mm
